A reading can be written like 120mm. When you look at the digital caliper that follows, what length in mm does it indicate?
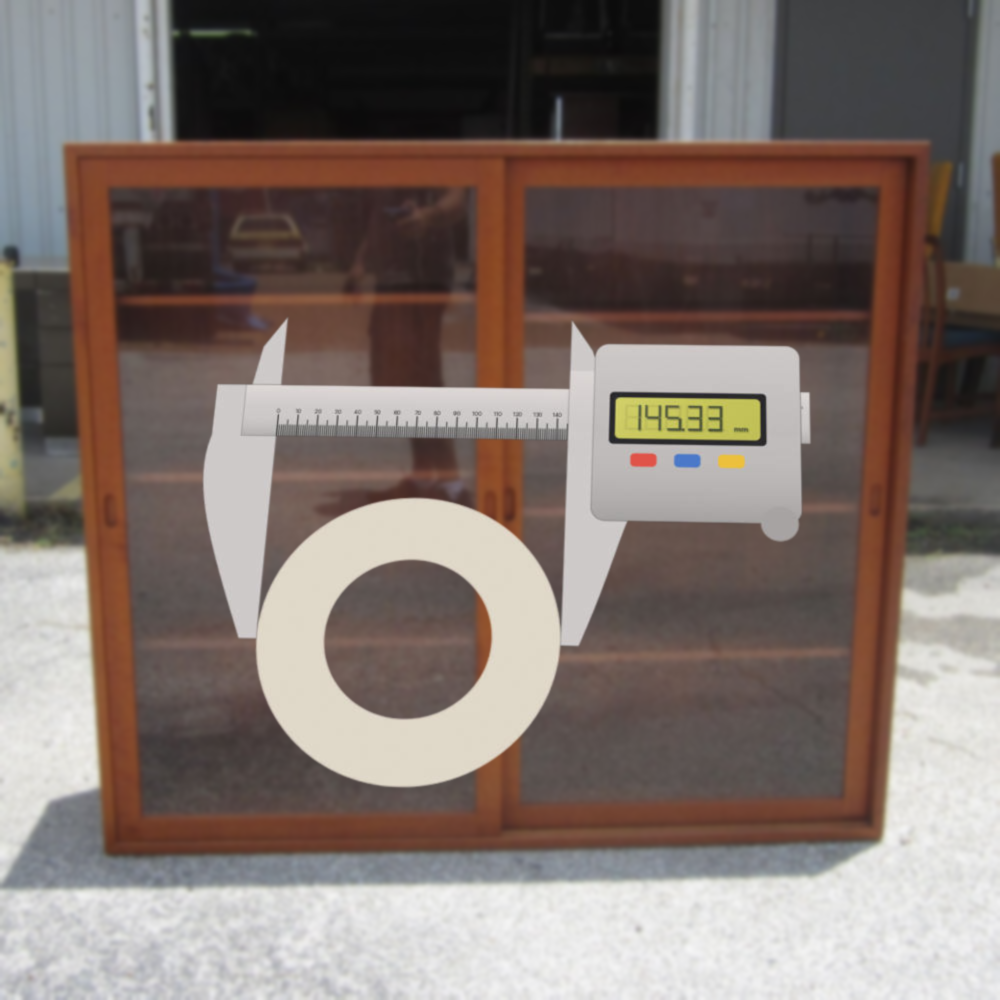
145.33mm
